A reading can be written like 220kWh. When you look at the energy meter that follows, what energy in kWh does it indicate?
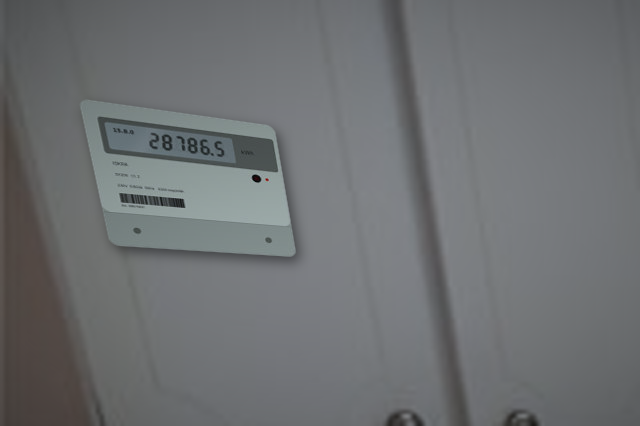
28786.5kWh
